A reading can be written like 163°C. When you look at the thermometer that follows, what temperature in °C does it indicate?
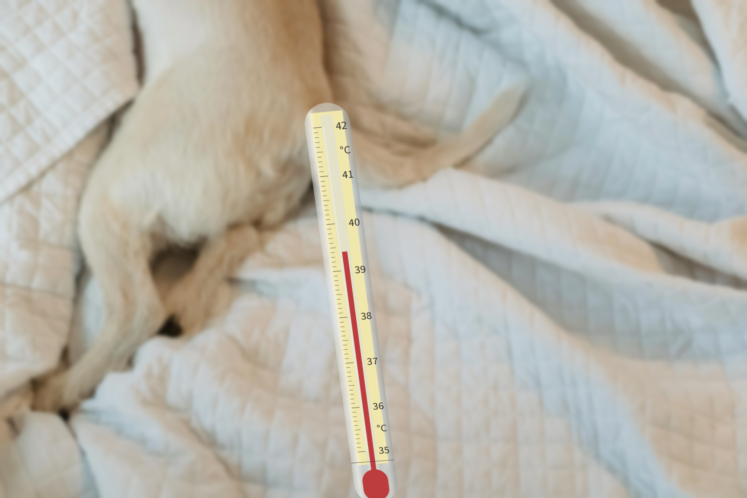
39.4°C
